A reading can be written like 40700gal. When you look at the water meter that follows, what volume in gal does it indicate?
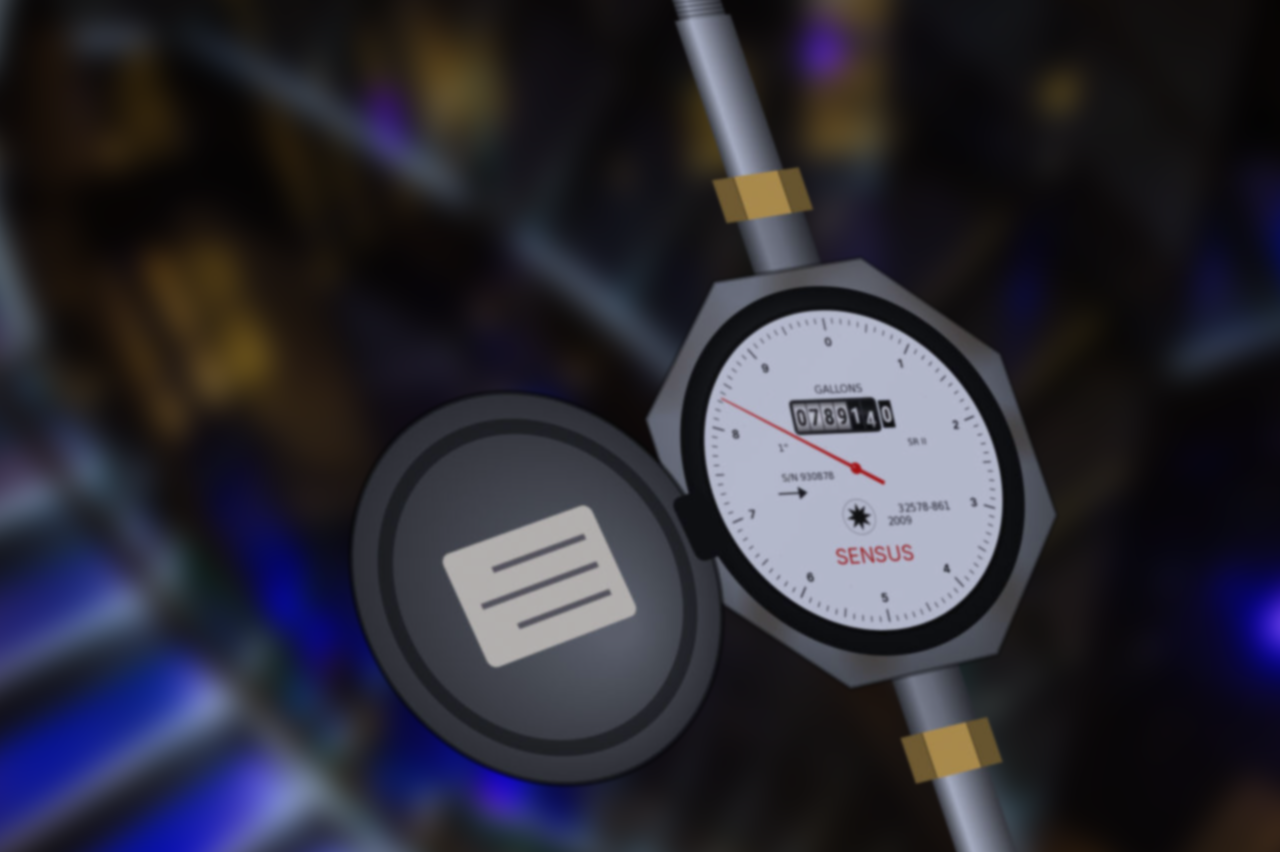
789138.3gal
